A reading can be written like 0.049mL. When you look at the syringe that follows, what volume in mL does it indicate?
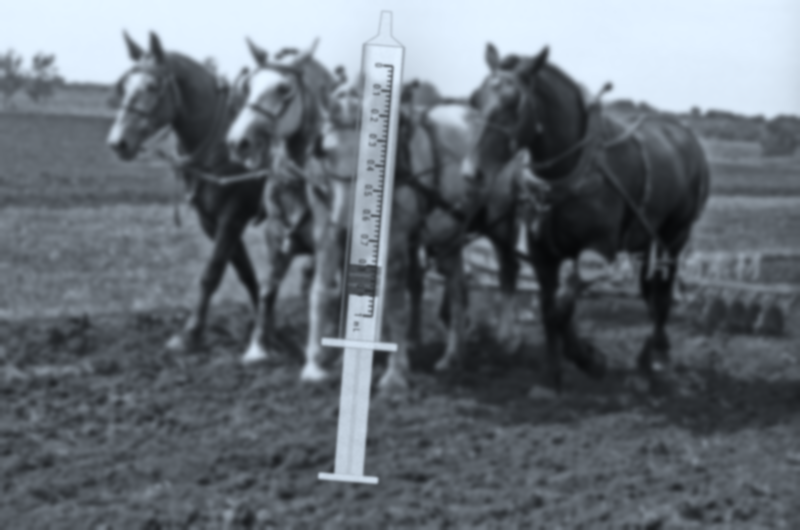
0.8mL
